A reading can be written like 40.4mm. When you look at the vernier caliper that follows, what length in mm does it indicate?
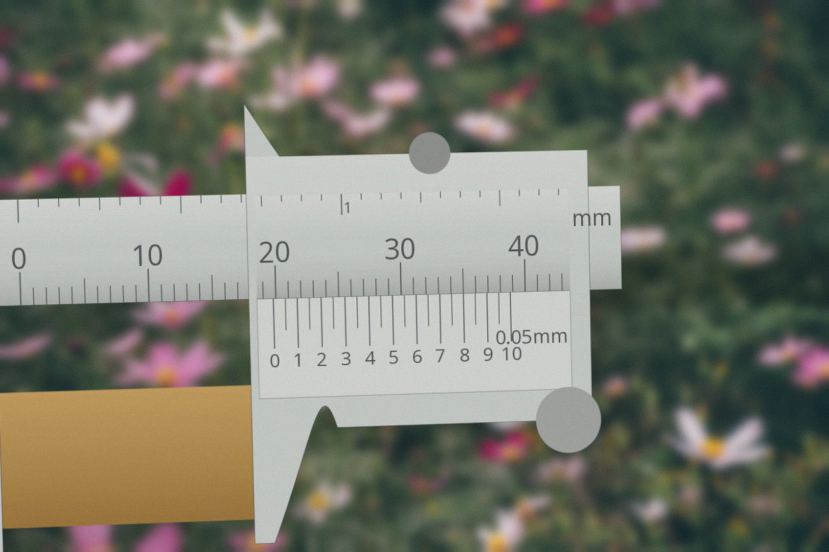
19.8mm
